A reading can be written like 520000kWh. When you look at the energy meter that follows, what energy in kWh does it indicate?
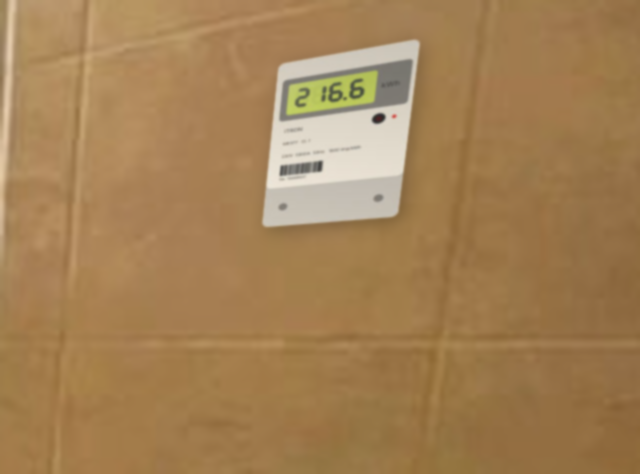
216.6kWh
